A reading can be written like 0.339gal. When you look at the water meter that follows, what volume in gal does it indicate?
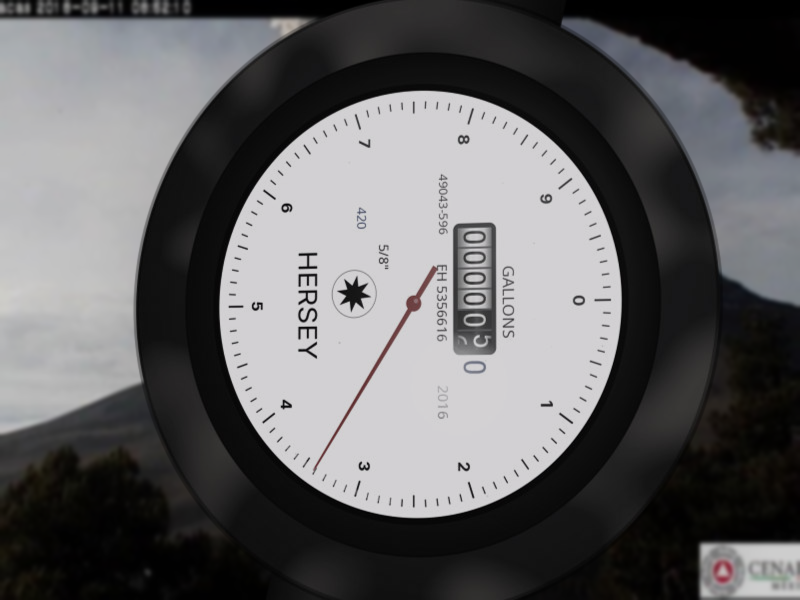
53.4gal
